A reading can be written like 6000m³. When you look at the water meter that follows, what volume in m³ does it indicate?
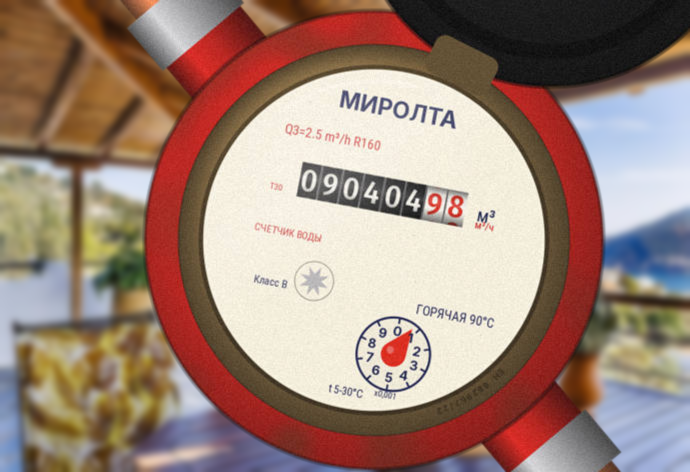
90404.980m³
